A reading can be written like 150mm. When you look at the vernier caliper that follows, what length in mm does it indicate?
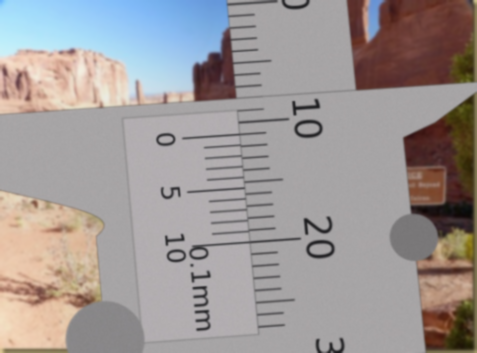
11.0mm
